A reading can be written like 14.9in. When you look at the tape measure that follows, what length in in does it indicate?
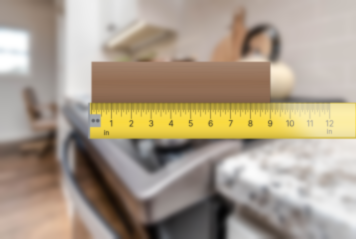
9in
